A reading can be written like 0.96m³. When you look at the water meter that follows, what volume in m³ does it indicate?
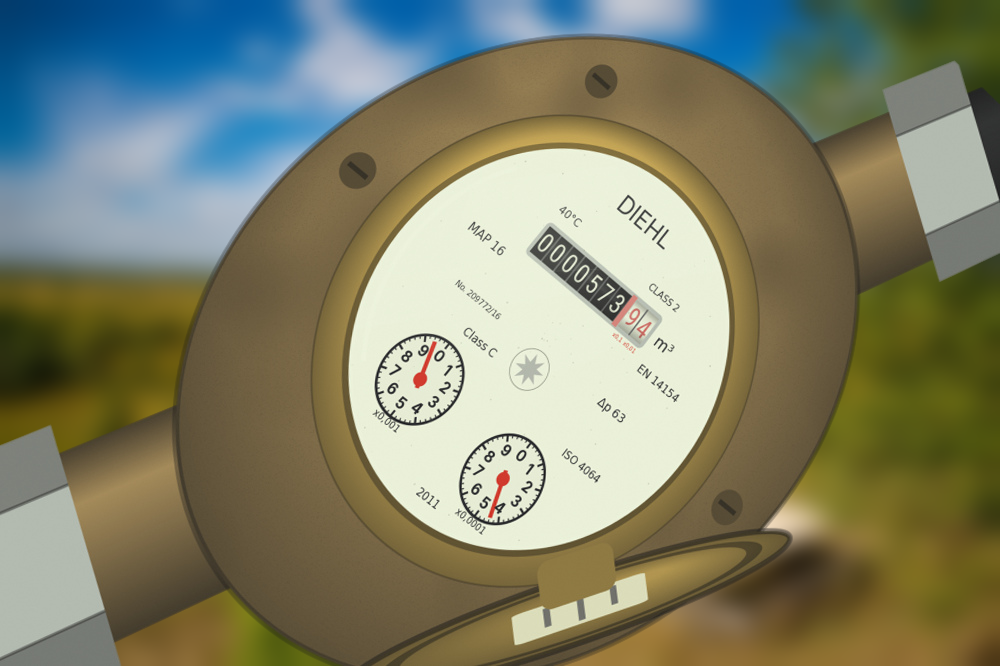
573.9394m³
